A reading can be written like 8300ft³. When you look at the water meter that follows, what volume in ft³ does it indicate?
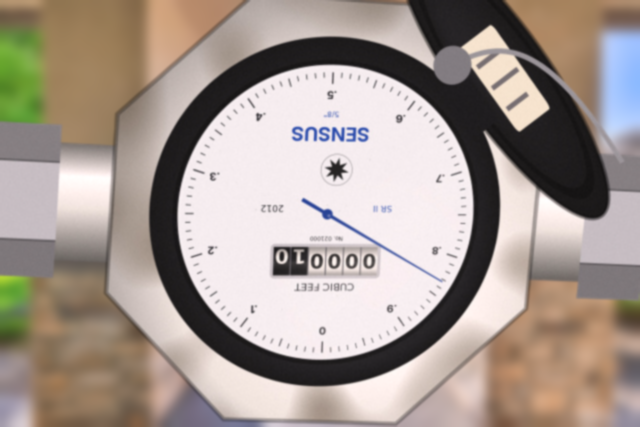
9.83ft³
